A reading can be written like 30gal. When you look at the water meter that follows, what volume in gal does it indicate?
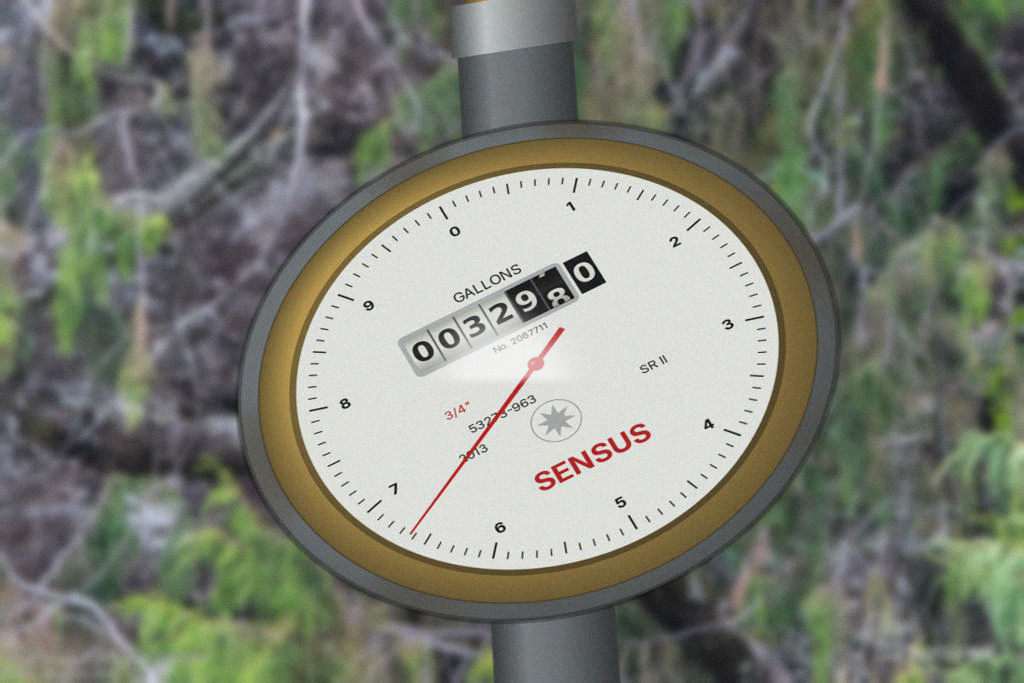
32976.6gal
